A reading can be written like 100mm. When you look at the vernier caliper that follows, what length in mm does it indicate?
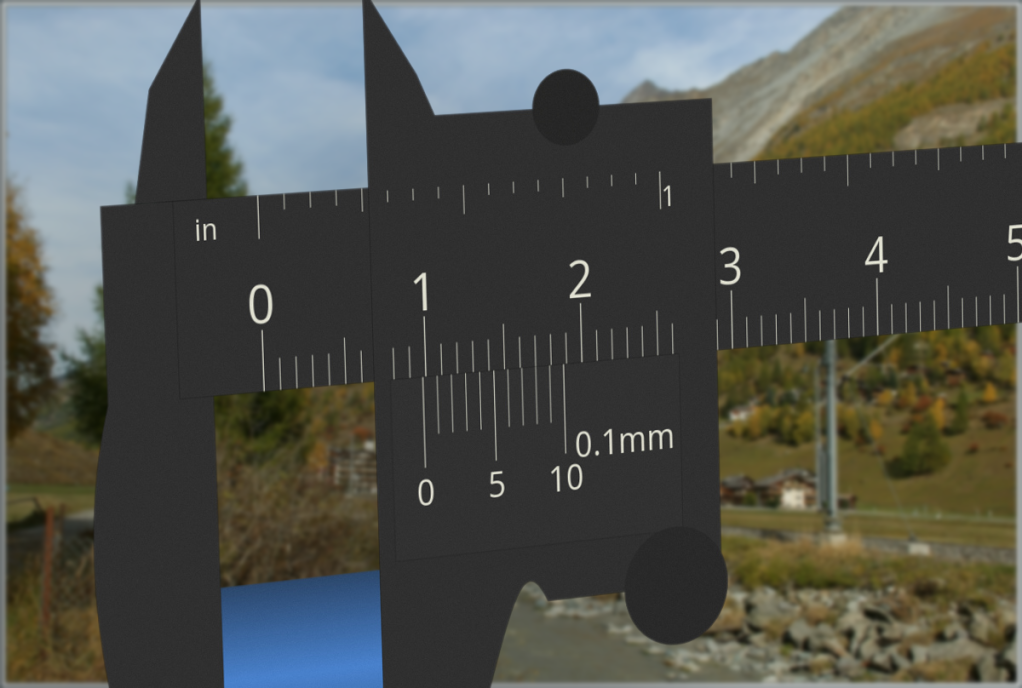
9.8mm
